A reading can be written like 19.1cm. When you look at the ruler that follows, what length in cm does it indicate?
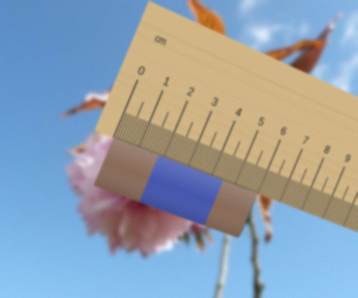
6cm
